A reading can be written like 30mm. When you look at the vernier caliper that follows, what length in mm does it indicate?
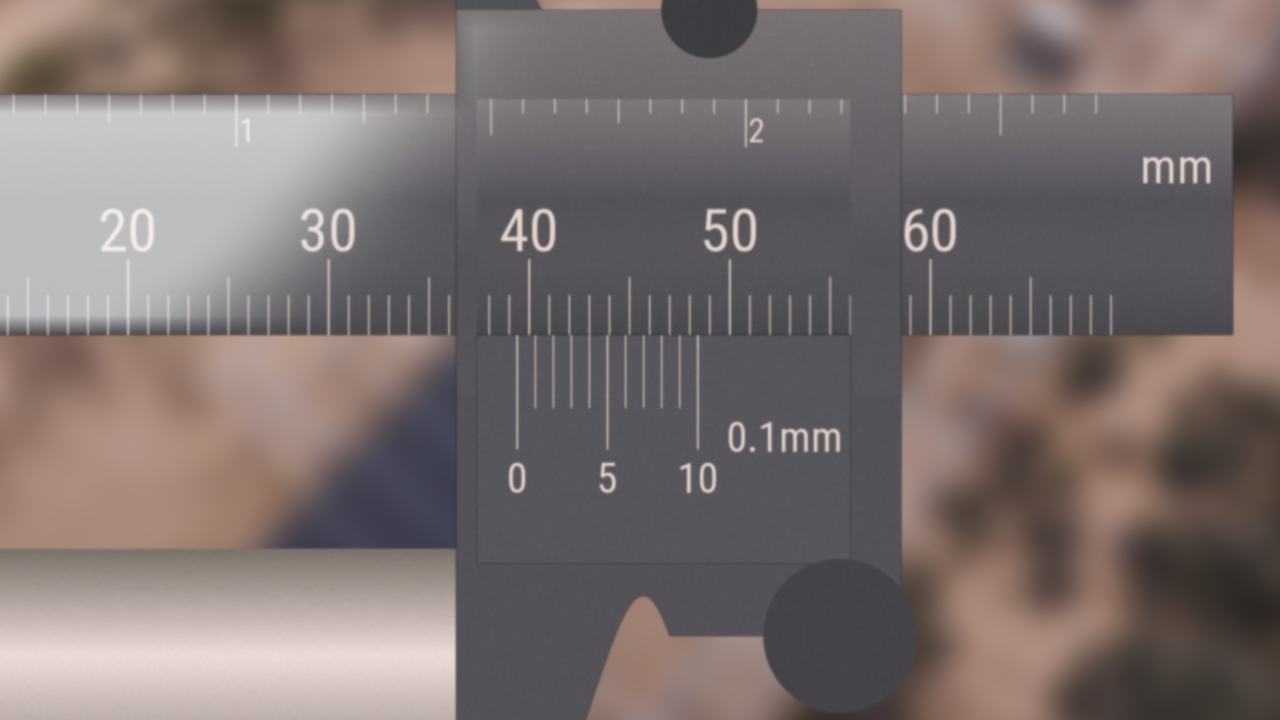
39.4mm
